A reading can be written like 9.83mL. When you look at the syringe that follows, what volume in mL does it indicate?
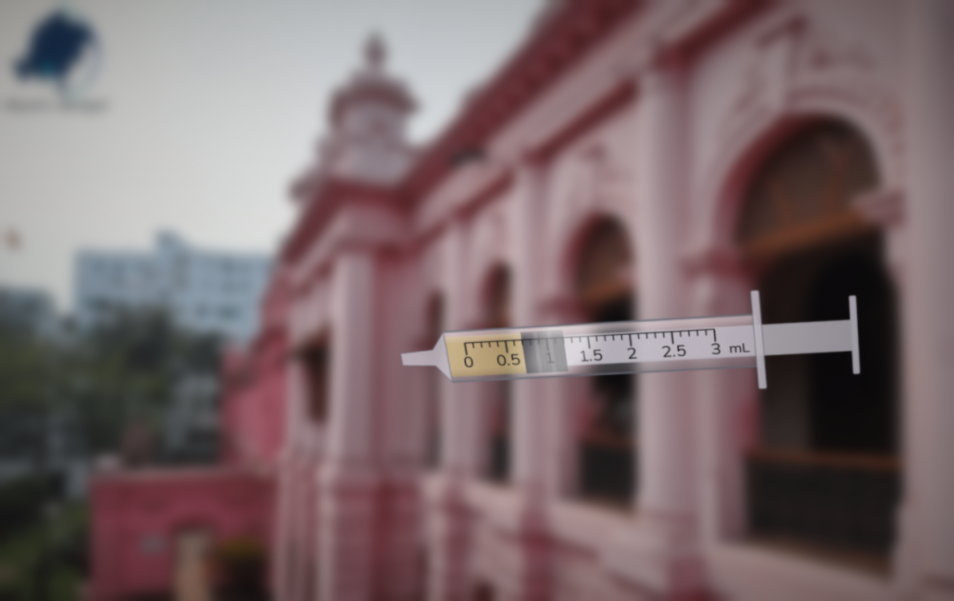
0.7mL
